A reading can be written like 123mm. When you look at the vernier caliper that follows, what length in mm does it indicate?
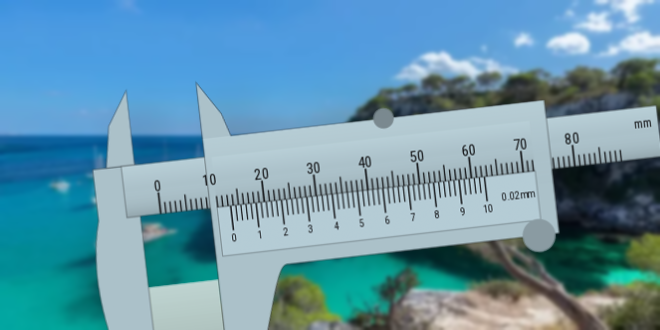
13.5mm
